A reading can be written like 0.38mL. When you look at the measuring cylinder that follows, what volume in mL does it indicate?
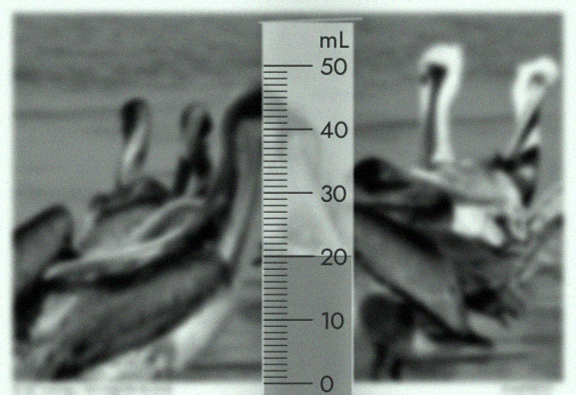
20mL
